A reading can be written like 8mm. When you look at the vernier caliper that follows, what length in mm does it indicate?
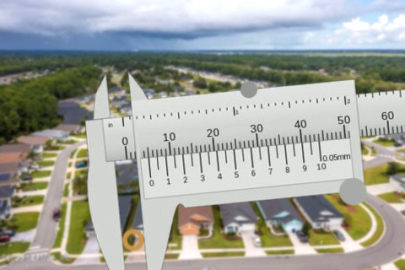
5.0mm
